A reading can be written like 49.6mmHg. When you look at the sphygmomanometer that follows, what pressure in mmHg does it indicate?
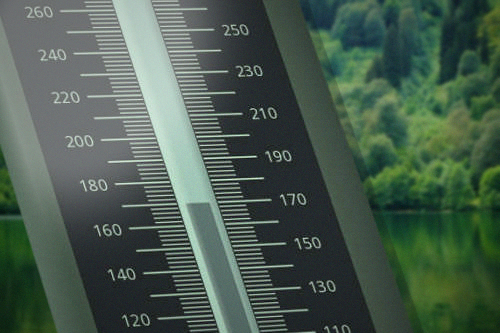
170mmHg
